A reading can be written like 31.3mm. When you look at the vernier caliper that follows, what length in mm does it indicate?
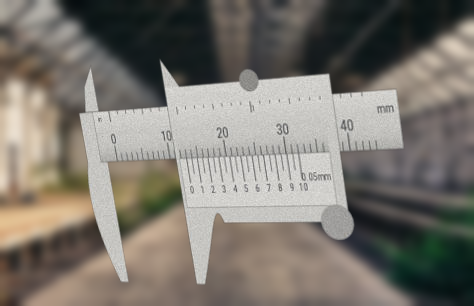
13.0mm
